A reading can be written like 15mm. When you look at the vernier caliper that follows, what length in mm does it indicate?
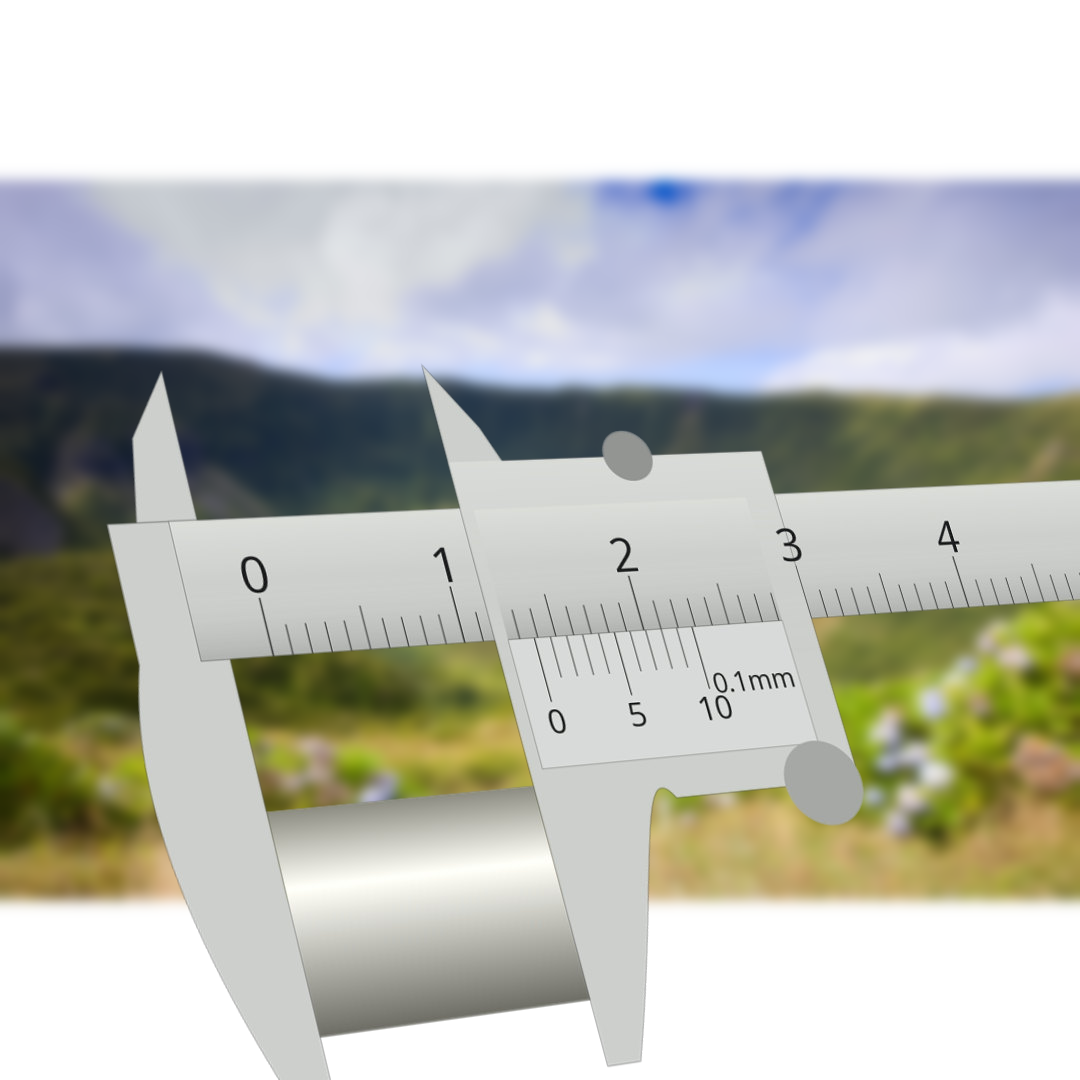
13.8mm
